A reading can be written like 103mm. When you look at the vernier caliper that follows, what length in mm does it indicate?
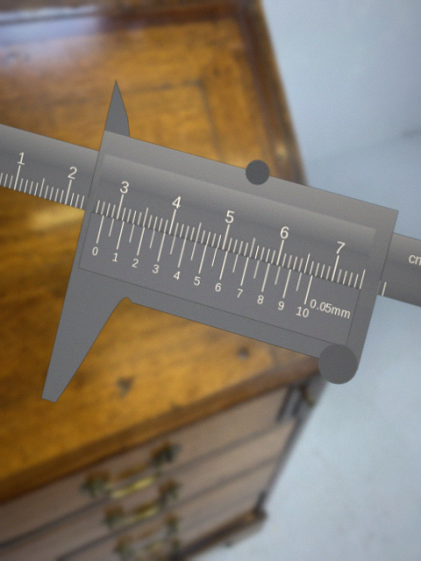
27.4mm
